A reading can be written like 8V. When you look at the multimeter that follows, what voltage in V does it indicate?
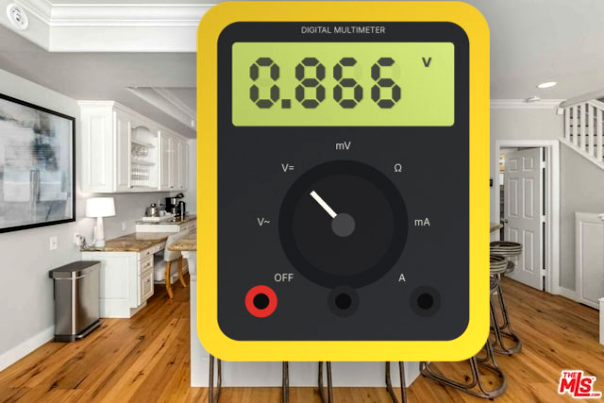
0.866V
